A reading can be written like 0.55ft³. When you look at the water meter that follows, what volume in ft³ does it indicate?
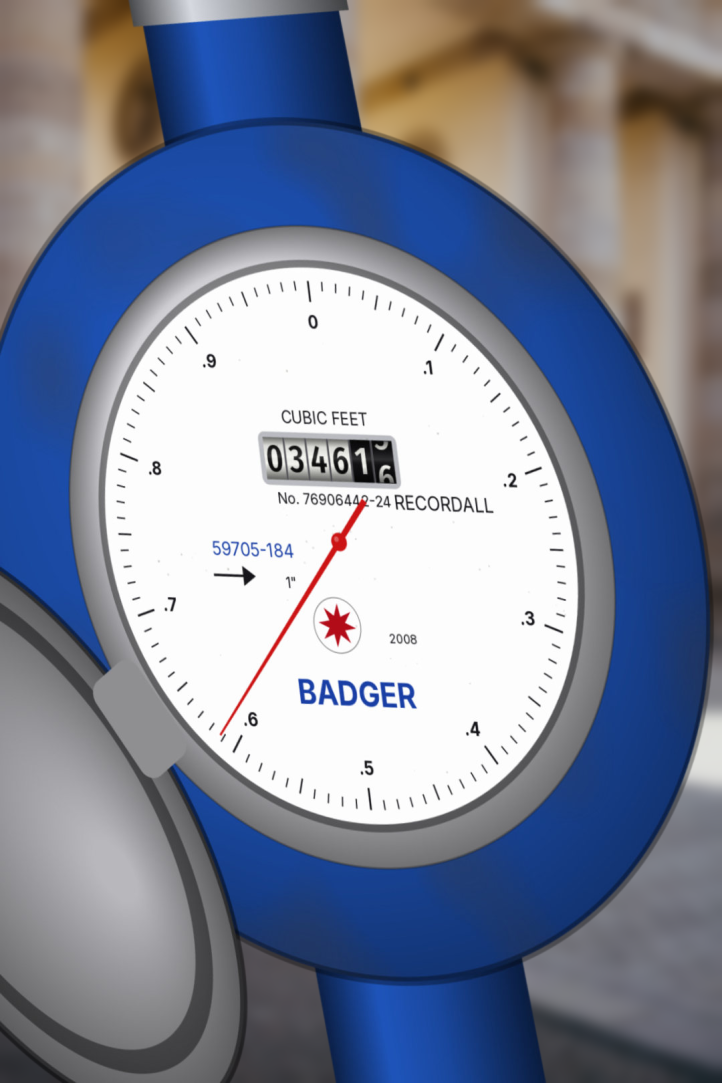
34615.61ft³
